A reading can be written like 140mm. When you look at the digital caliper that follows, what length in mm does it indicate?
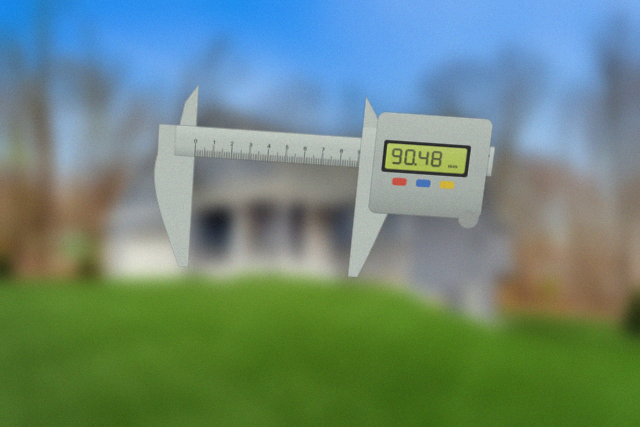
90.48mm
